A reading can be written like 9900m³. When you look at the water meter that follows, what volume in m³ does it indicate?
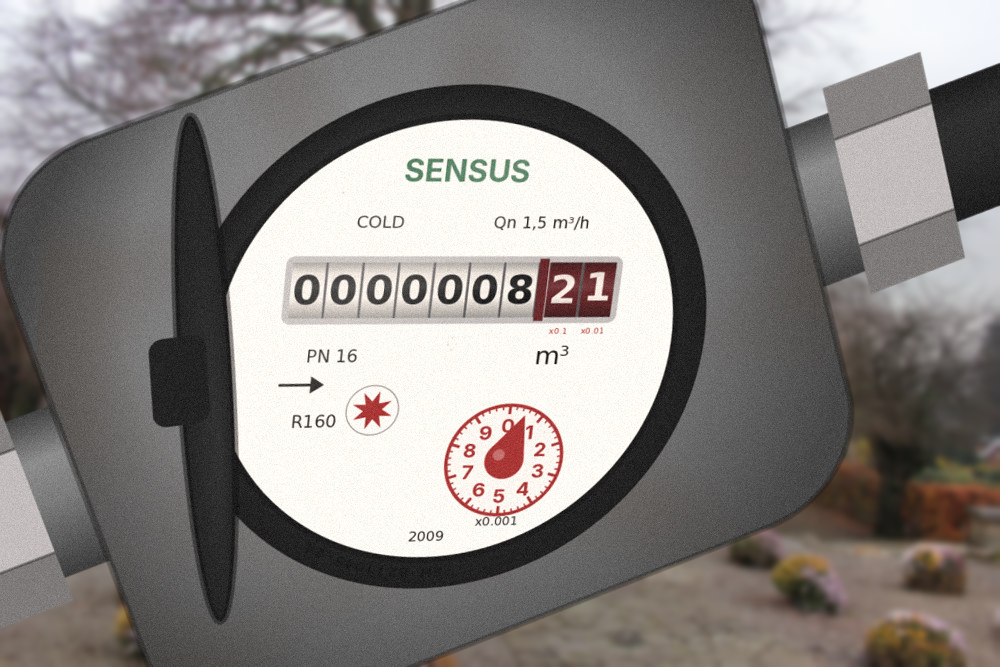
8.210m³
